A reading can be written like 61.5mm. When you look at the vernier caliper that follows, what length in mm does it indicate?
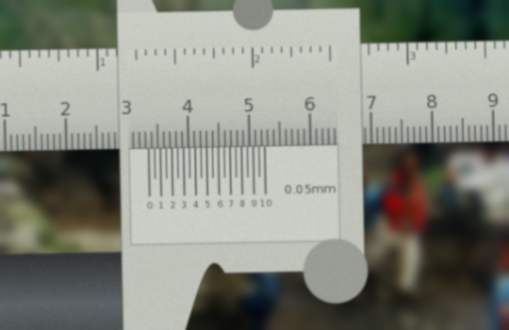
33.5mm
